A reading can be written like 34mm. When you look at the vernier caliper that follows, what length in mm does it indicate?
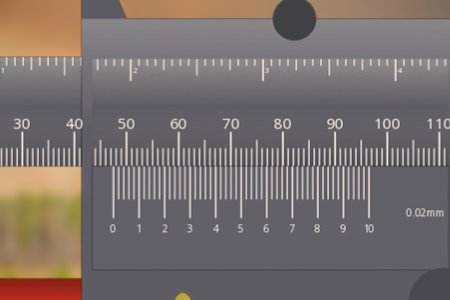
47.5mm
